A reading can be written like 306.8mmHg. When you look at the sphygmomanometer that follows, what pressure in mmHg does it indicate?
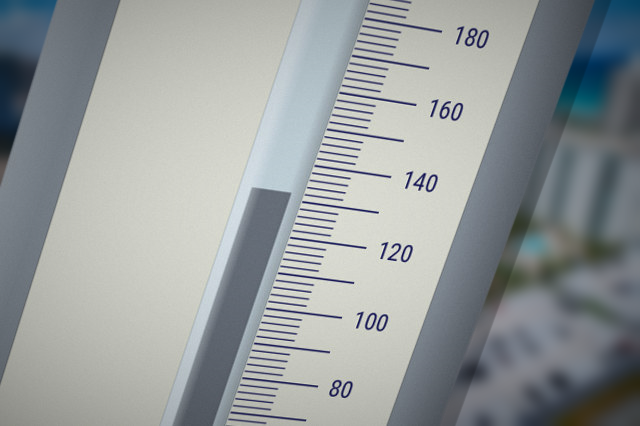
132mmHg
